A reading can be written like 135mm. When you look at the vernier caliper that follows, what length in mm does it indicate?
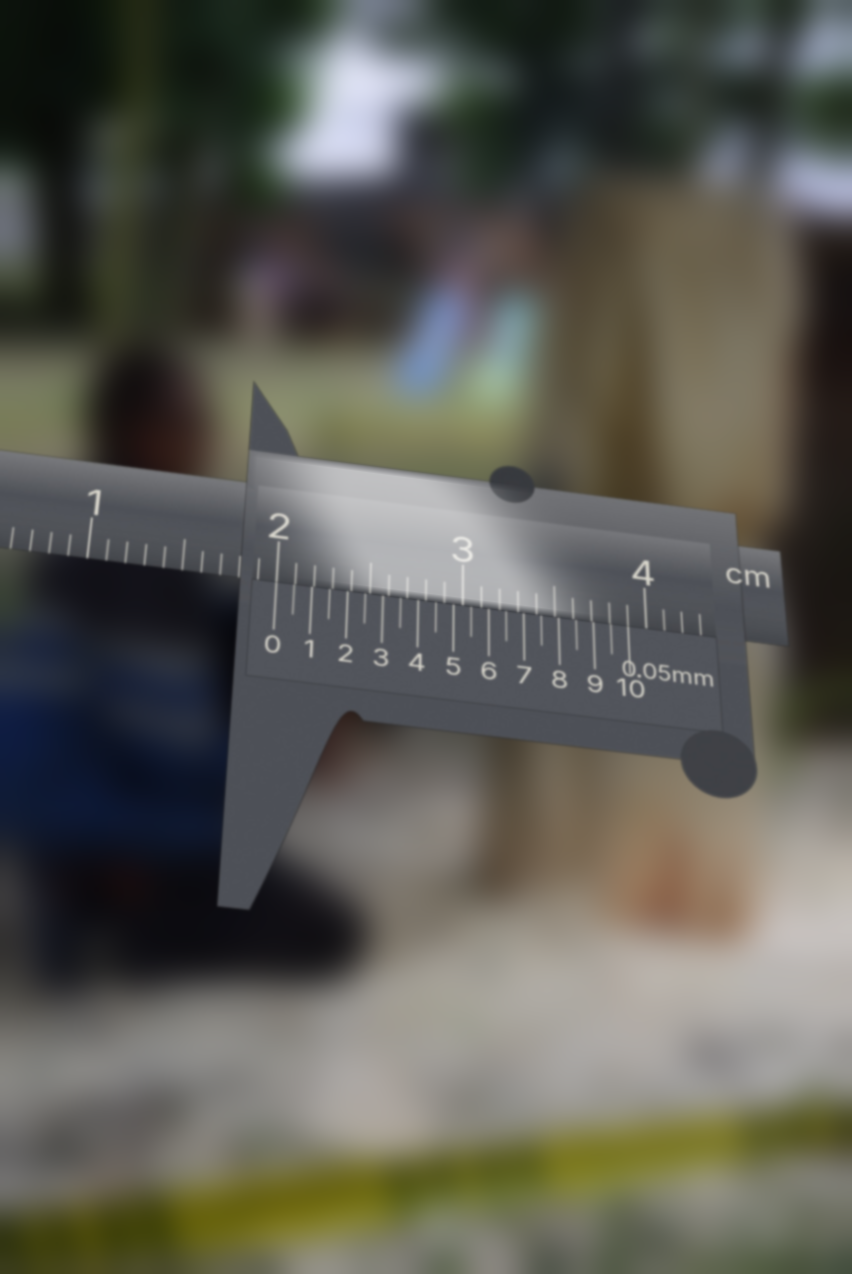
20.0mm
